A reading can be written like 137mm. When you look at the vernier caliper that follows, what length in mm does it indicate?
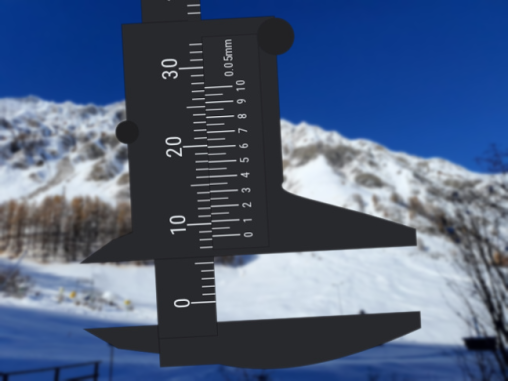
8.4mm
